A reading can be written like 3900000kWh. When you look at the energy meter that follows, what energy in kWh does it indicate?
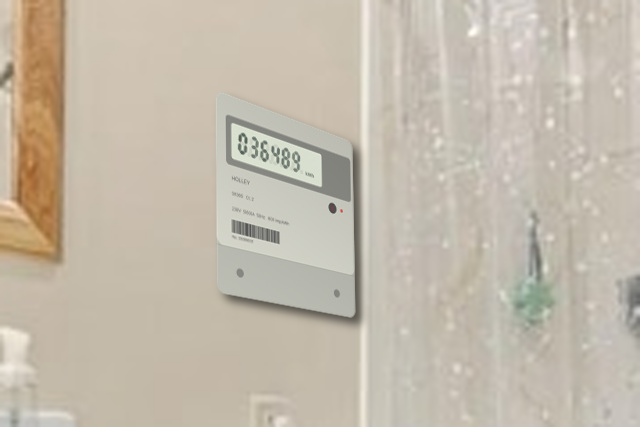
36489kWh
